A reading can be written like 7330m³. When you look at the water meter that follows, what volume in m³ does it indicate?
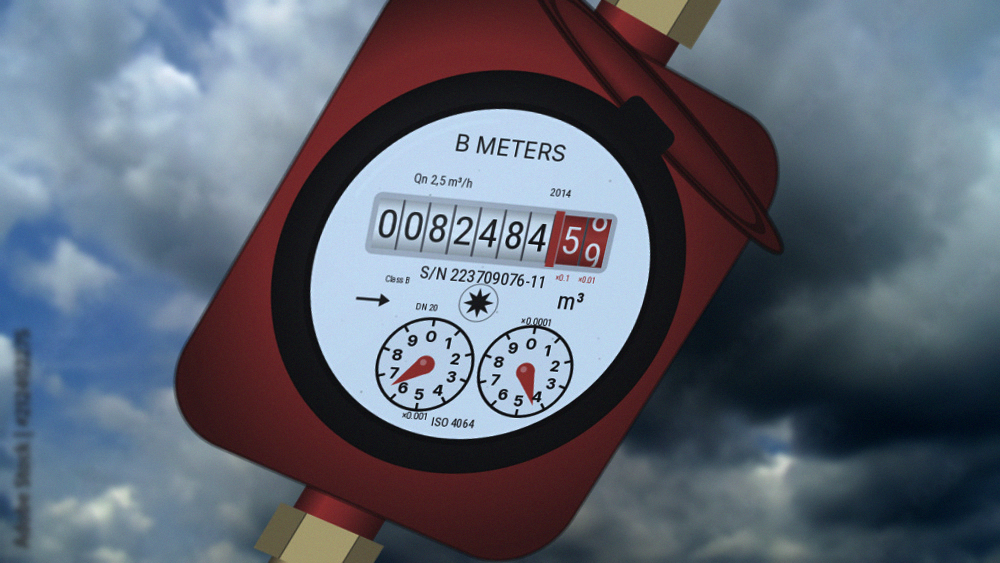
82484.5864m³
